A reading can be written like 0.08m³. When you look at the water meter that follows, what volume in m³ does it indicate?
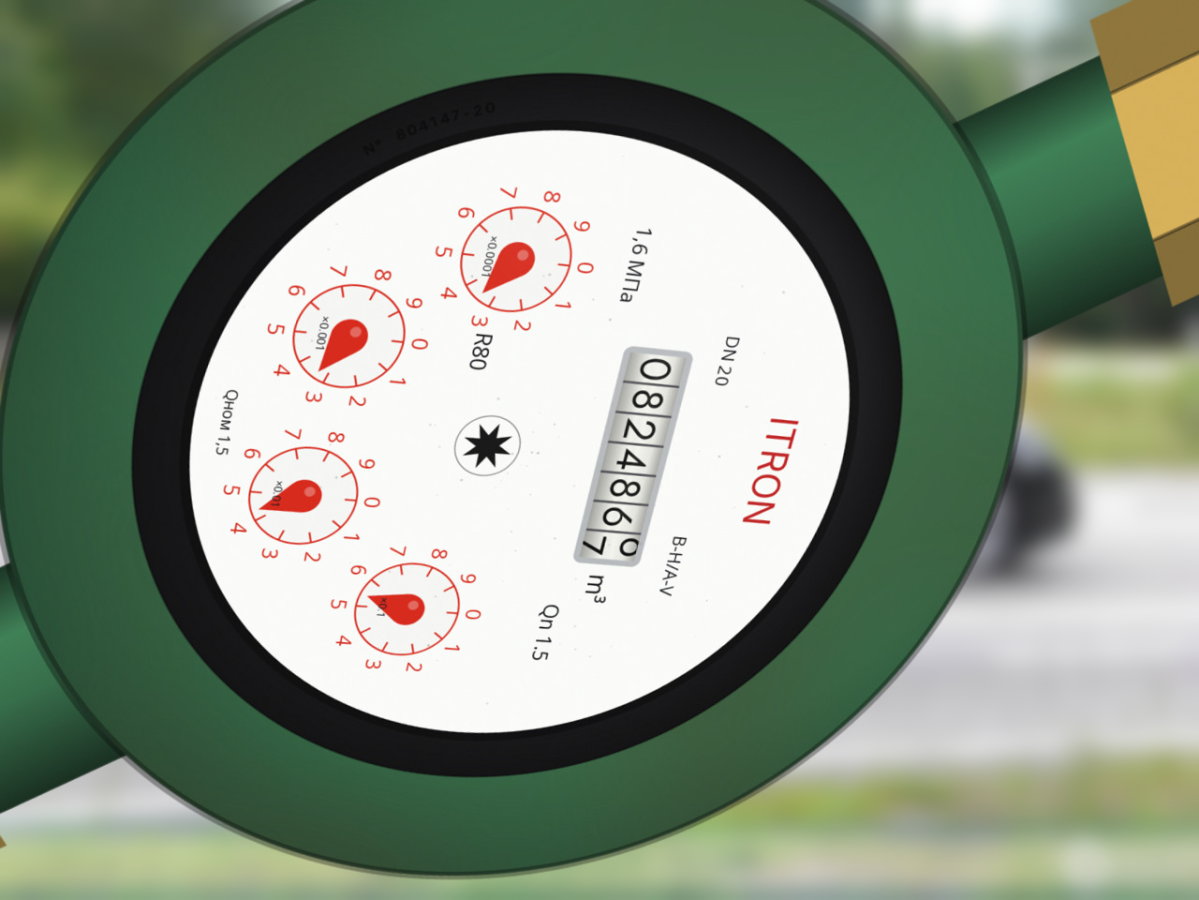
824866.5433m³
